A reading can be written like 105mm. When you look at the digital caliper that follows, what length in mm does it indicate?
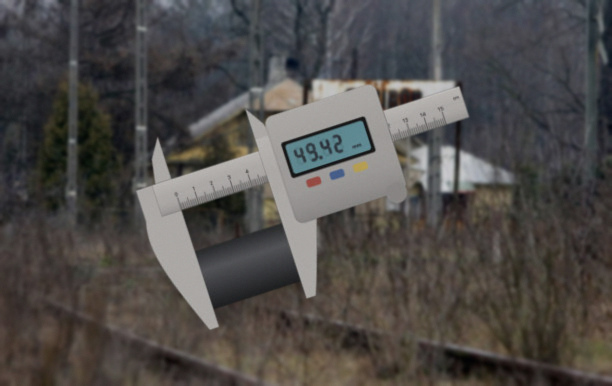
49.42mm
